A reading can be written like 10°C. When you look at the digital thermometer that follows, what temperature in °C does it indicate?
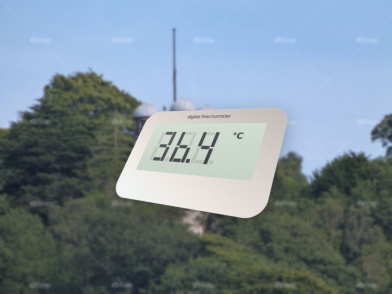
36.4°C
